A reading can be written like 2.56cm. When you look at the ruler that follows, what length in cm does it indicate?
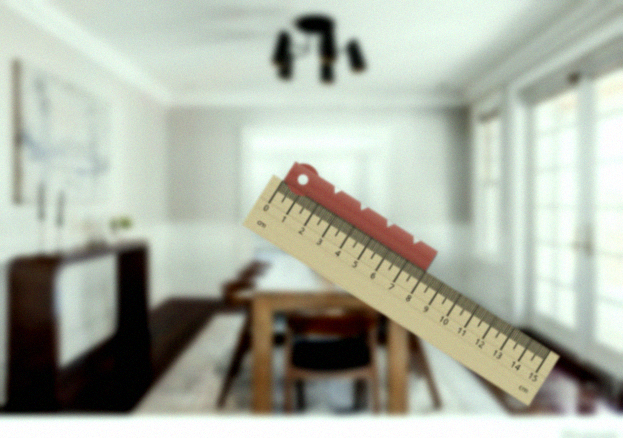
8cm
